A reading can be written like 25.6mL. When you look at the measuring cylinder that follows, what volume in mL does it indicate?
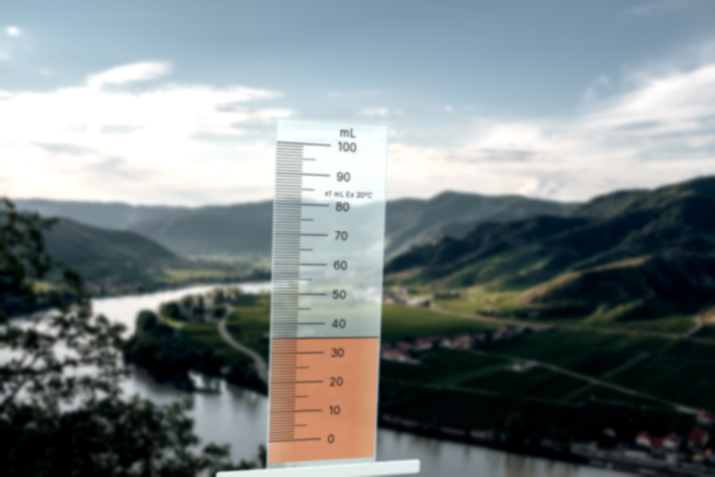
35mL
